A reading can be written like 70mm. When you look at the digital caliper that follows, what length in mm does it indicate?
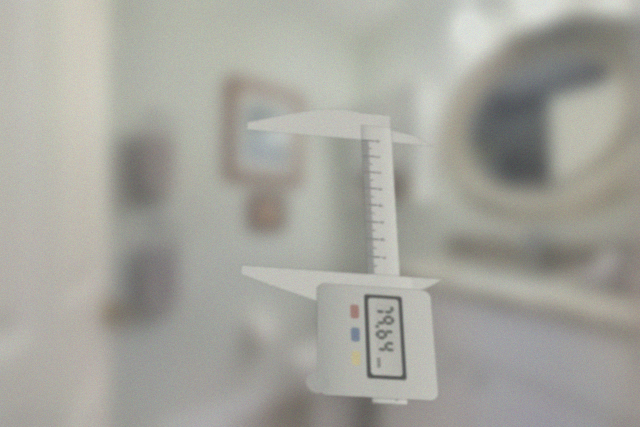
79.64mm
